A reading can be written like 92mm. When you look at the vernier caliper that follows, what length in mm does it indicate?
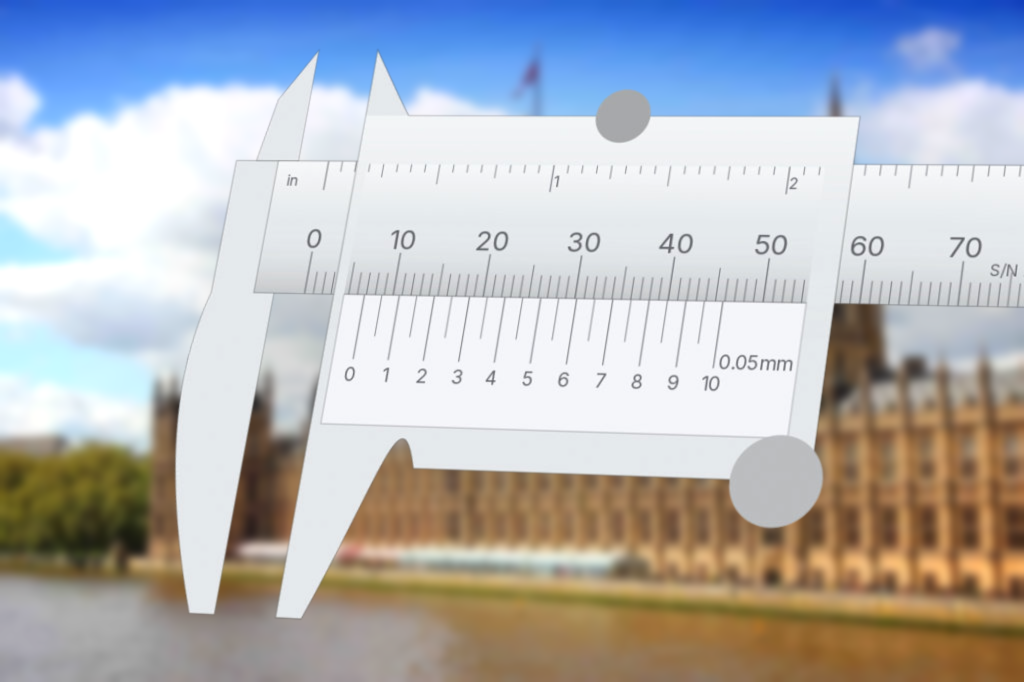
6.8mm
